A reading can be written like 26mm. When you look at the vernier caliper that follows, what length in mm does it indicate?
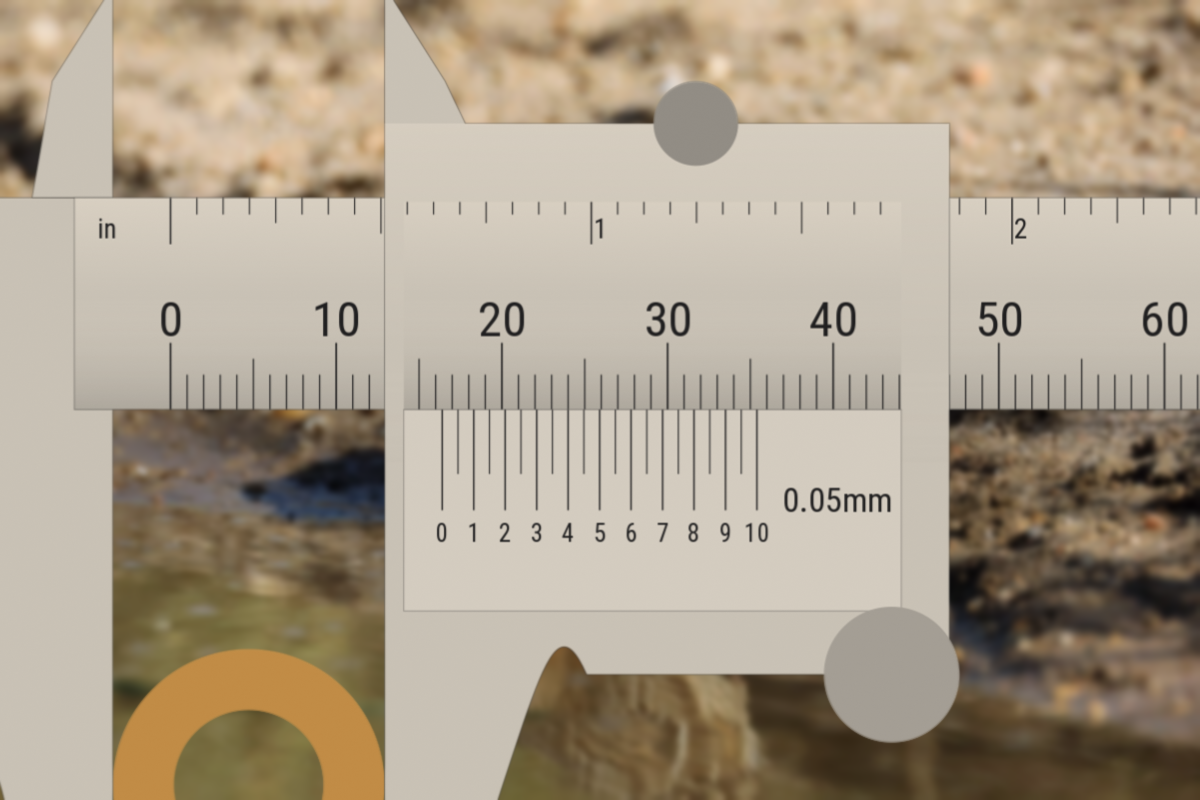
16.4mm
